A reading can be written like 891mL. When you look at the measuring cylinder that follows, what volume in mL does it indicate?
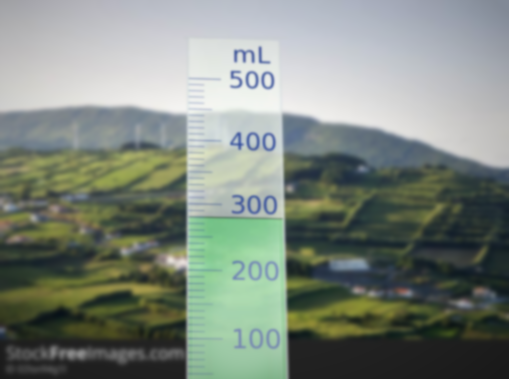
280mL
